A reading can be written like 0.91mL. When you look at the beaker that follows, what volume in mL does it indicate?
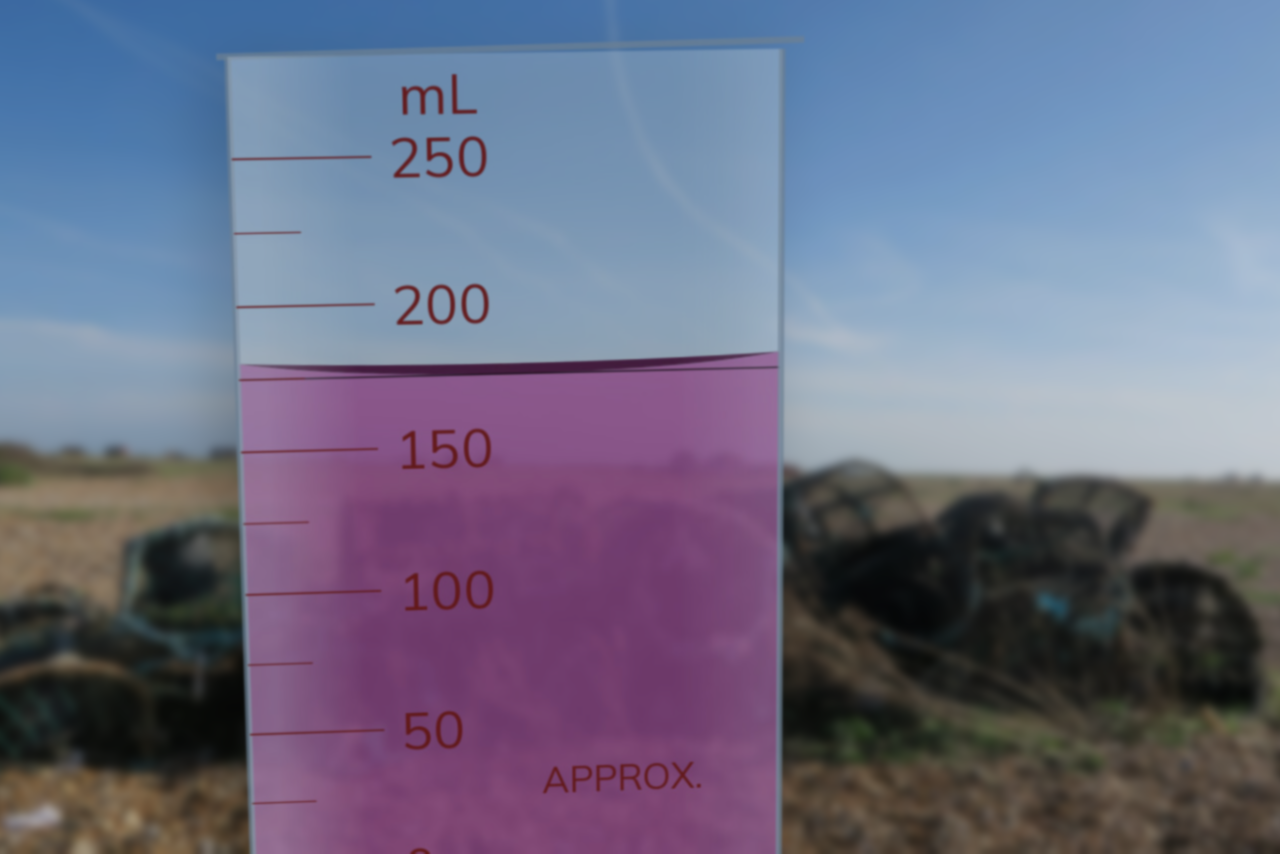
175mL
